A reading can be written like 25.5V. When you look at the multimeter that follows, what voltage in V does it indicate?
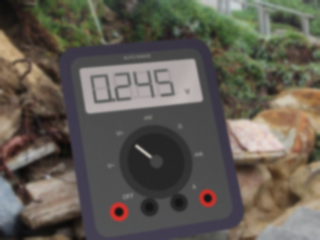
0.245V
